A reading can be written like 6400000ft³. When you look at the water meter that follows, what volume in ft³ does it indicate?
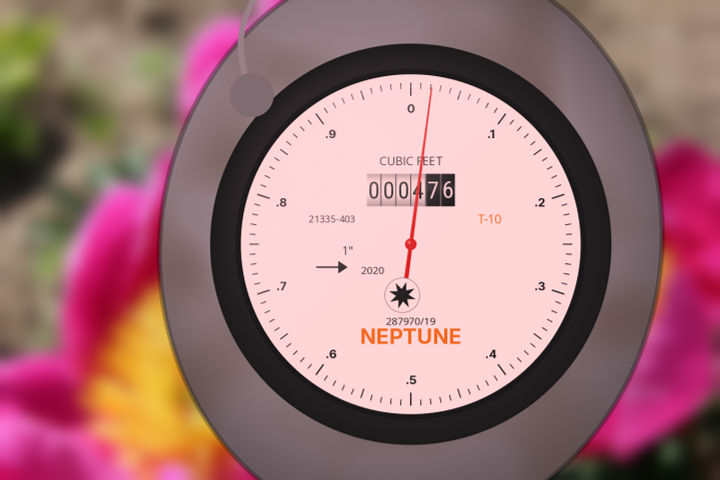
476.02ft³
